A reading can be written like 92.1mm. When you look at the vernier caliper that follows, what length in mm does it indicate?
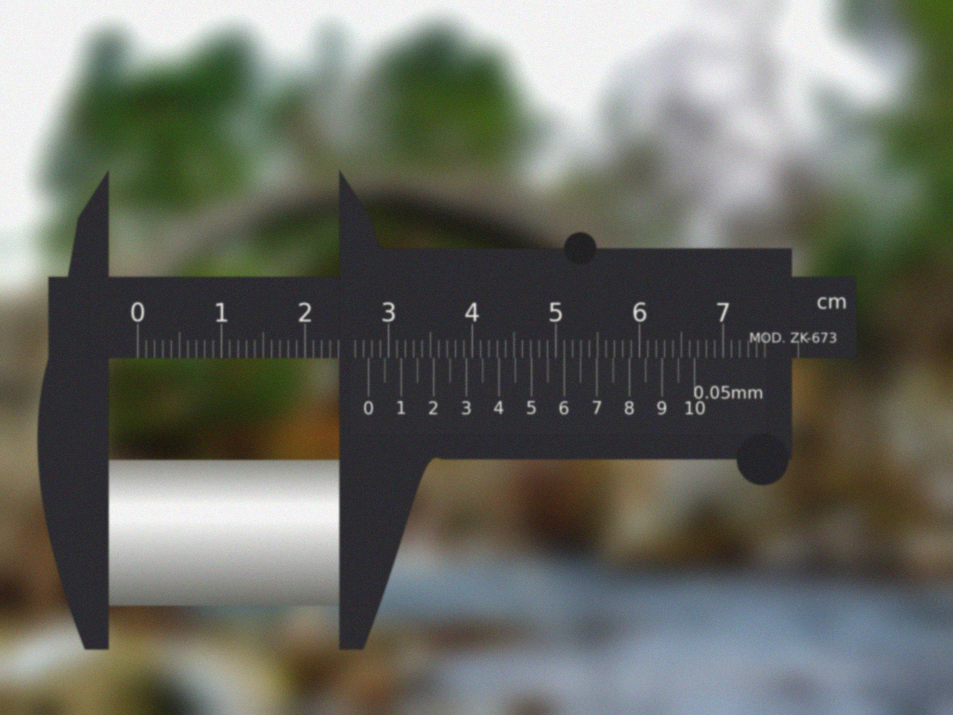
27.6mm
